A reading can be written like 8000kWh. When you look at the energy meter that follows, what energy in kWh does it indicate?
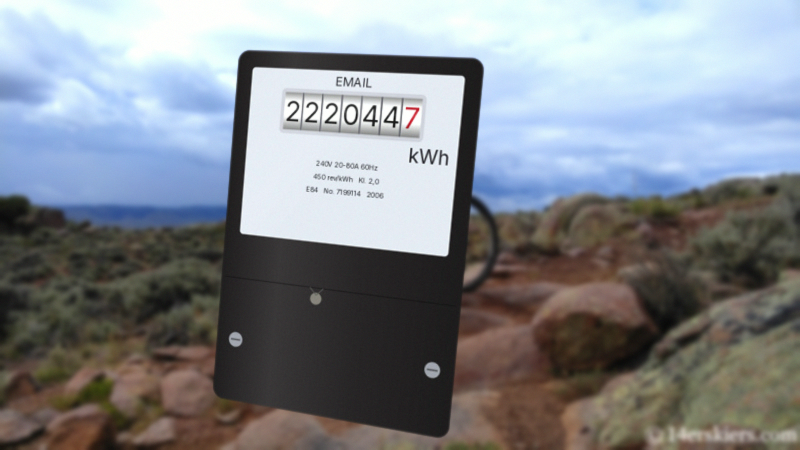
222044.7kWh
